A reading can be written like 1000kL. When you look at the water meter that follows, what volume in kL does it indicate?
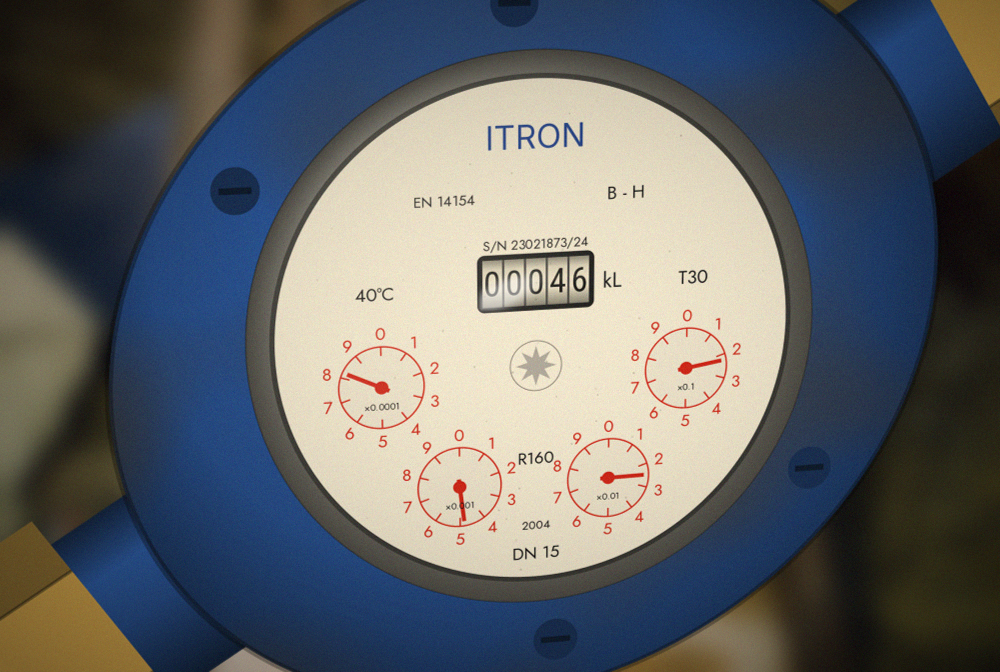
46.2248kL
